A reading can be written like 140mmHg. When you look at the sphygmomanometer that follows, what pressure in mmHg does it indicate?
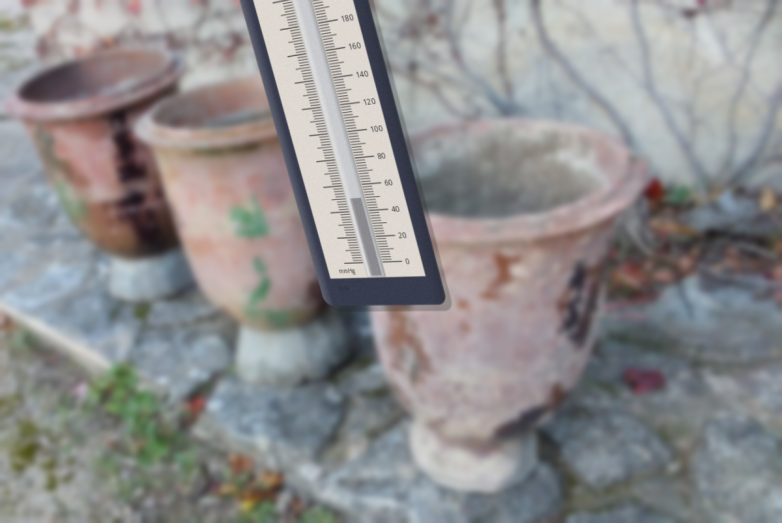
50mmHg
